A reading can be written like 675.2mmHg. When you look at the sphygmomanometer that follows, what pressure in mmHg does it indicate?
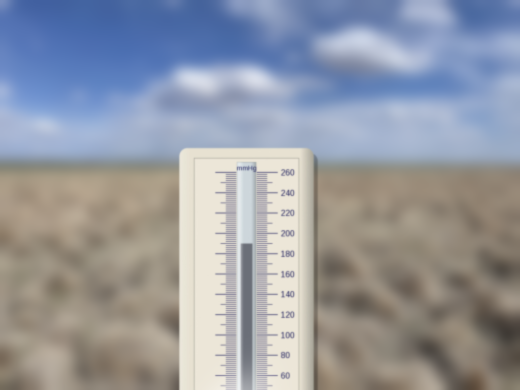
190mmHg
